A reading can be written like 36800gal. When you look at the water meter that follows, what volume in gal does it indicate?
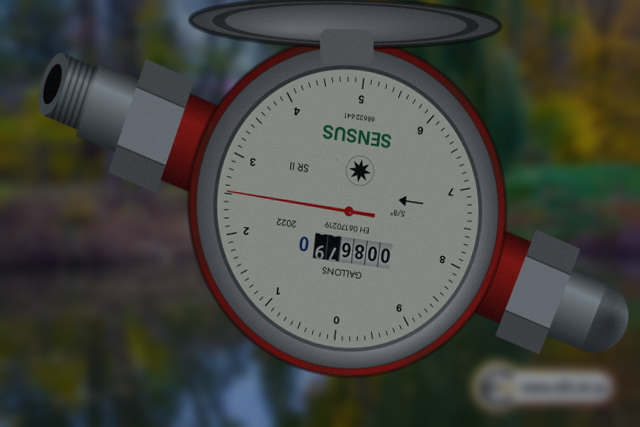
86792.5gal
